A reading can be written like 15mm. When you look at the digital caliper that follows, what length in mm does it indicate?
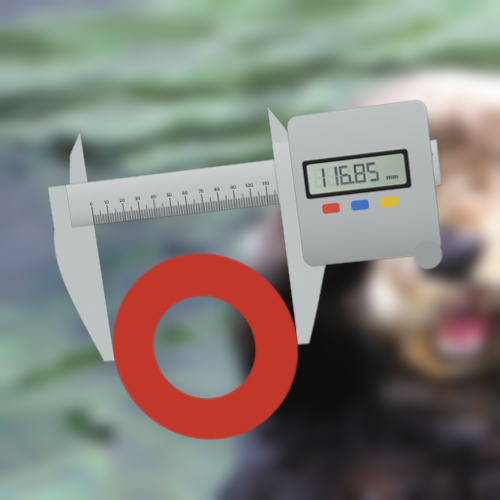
116.85mm
